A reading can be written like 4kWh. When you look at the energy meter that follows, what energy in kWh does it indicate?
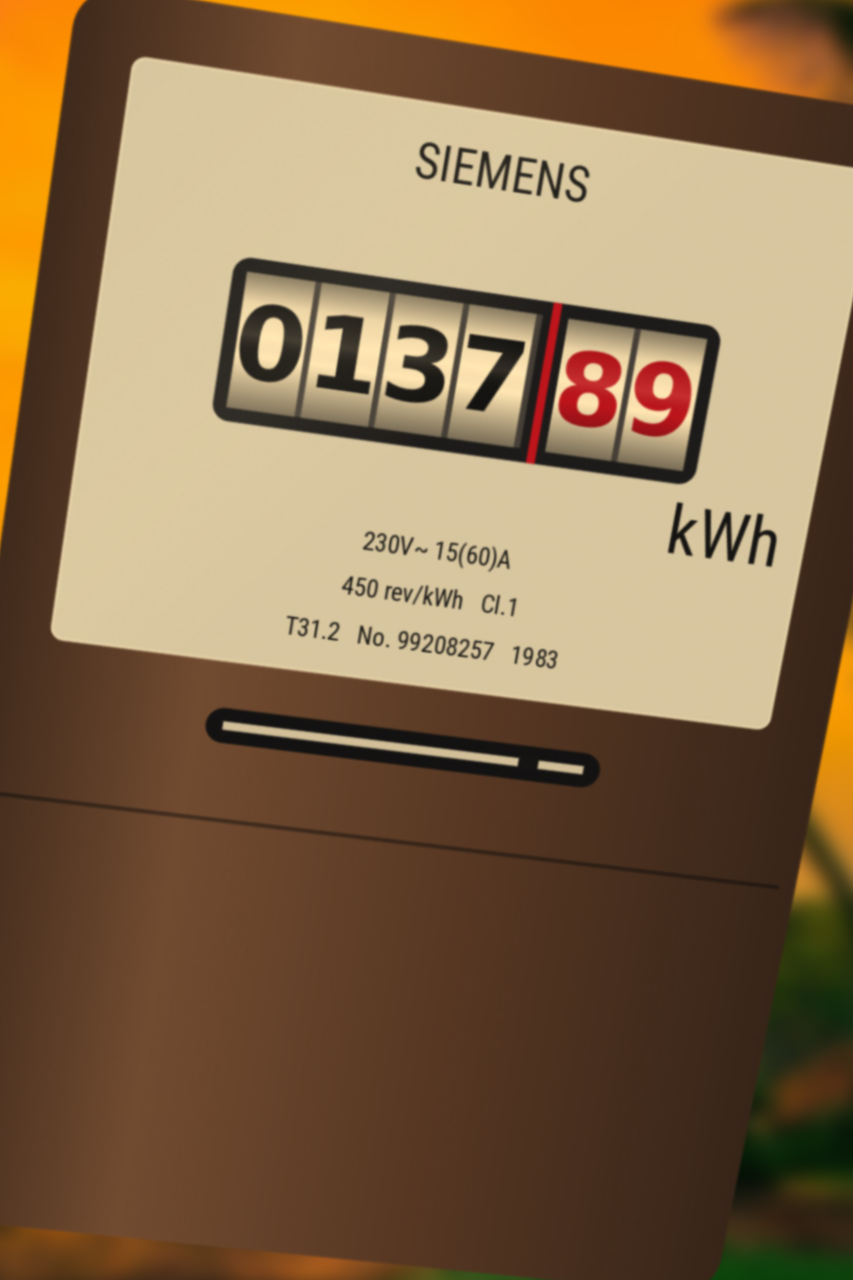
137.89kWh
